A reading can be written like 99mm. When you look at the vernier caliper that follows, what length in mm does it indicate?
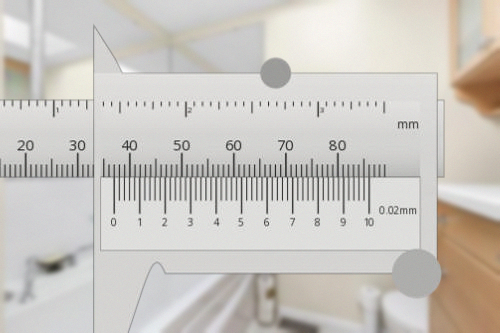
37.0mm
